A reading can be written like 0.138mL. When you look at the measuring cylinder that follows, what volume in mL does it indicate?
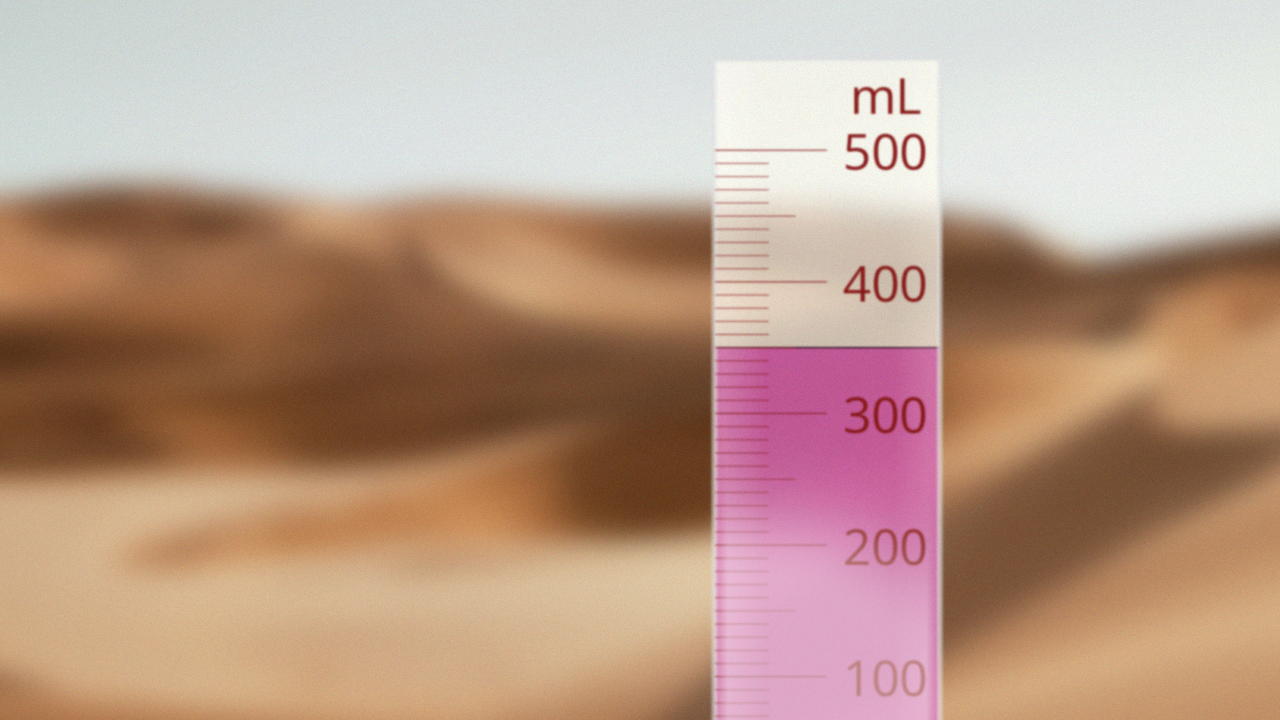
350mL
